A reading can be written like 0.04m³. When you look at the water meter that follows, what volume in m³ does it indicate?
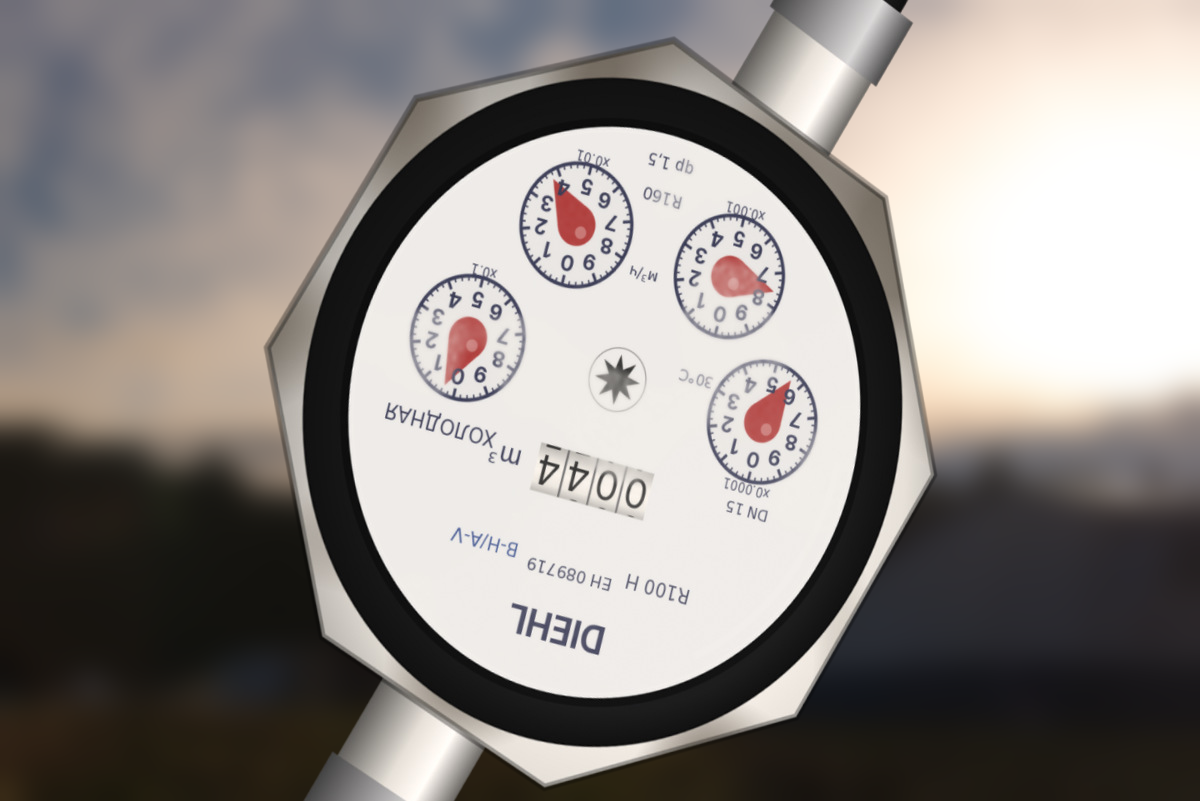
44.0375m³
